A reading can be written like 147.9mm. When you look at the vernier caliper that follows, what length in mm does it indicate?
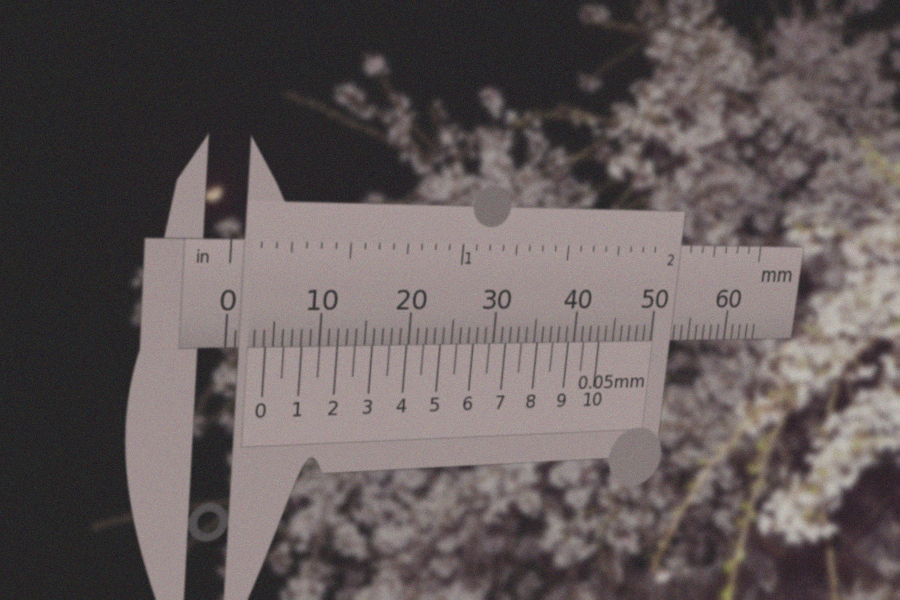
4.2mm
